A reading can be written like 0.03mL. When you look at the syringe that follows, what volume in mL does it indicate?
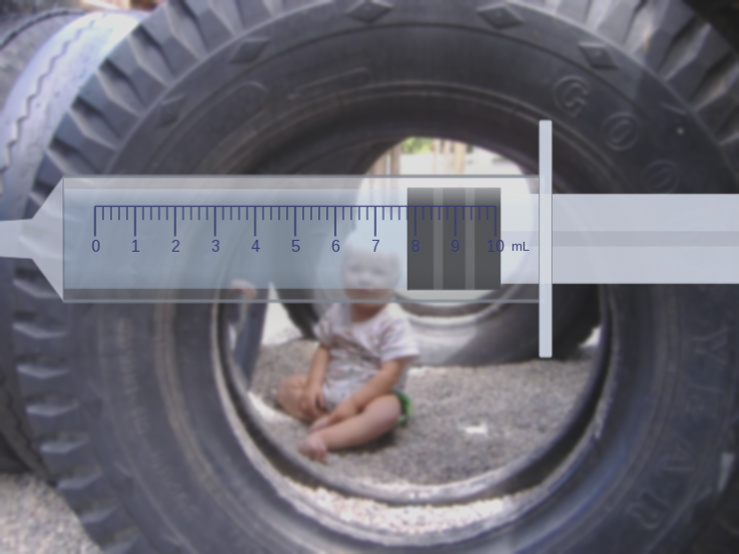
7.8mL
